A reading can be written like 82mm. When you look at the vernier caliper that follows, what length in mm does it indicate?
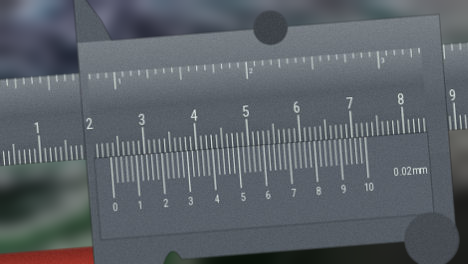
23.5mm
